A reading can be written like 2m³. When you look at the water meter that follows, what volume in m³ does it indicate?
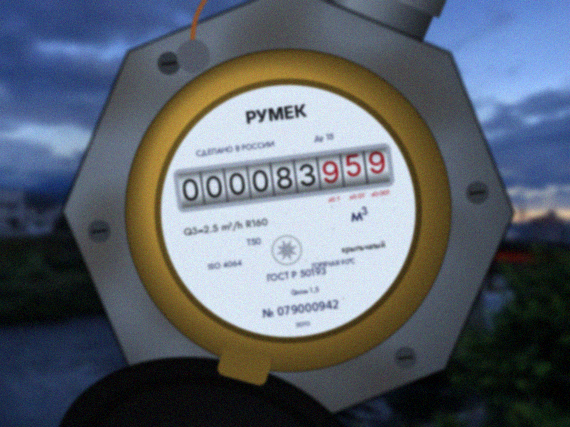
83.959m³
